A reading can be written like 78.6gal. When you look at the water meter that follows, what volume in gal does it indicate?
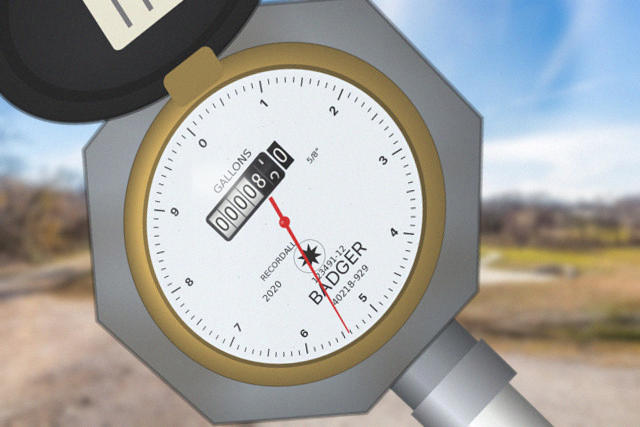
815.4gal
